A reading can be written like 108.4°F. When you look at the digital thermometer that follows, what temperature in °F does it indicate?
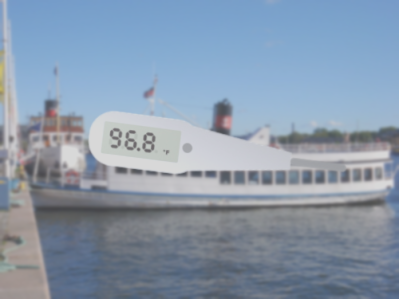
96.8°F
